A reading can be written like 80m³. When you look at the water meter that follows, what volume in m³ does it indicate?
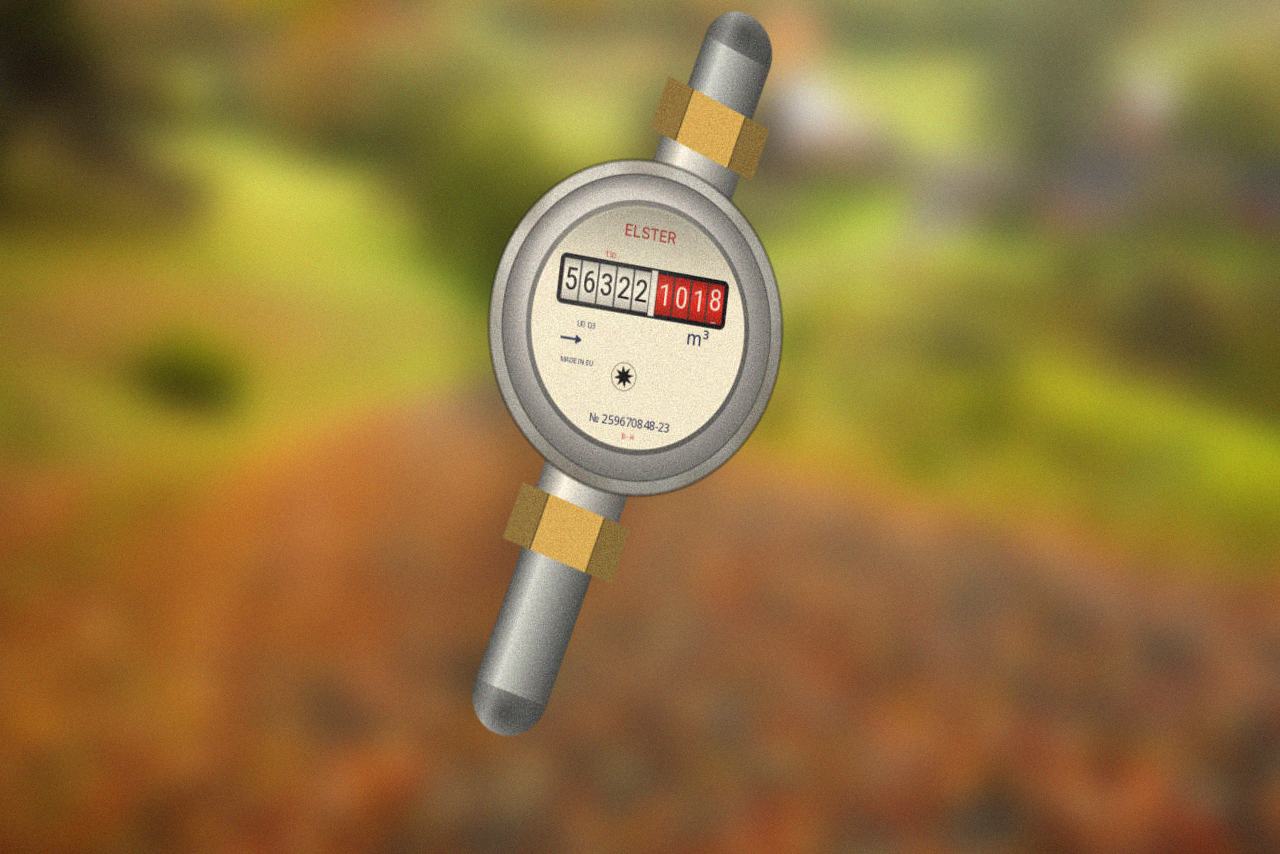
56322.1018m³
